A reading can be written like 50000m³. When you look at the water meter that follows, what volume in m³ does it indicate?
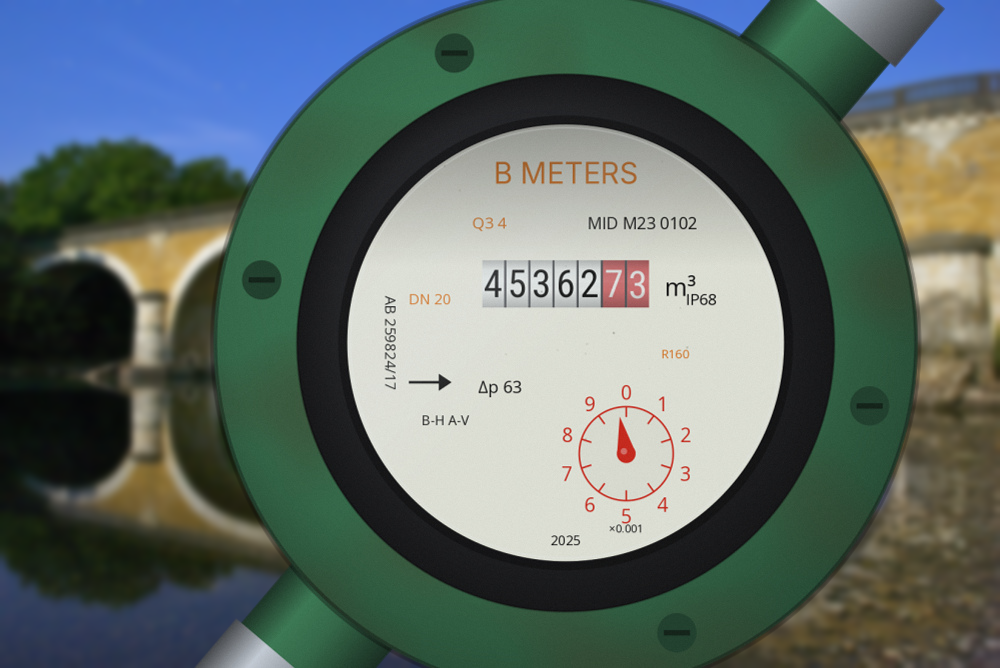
45362.729m³
